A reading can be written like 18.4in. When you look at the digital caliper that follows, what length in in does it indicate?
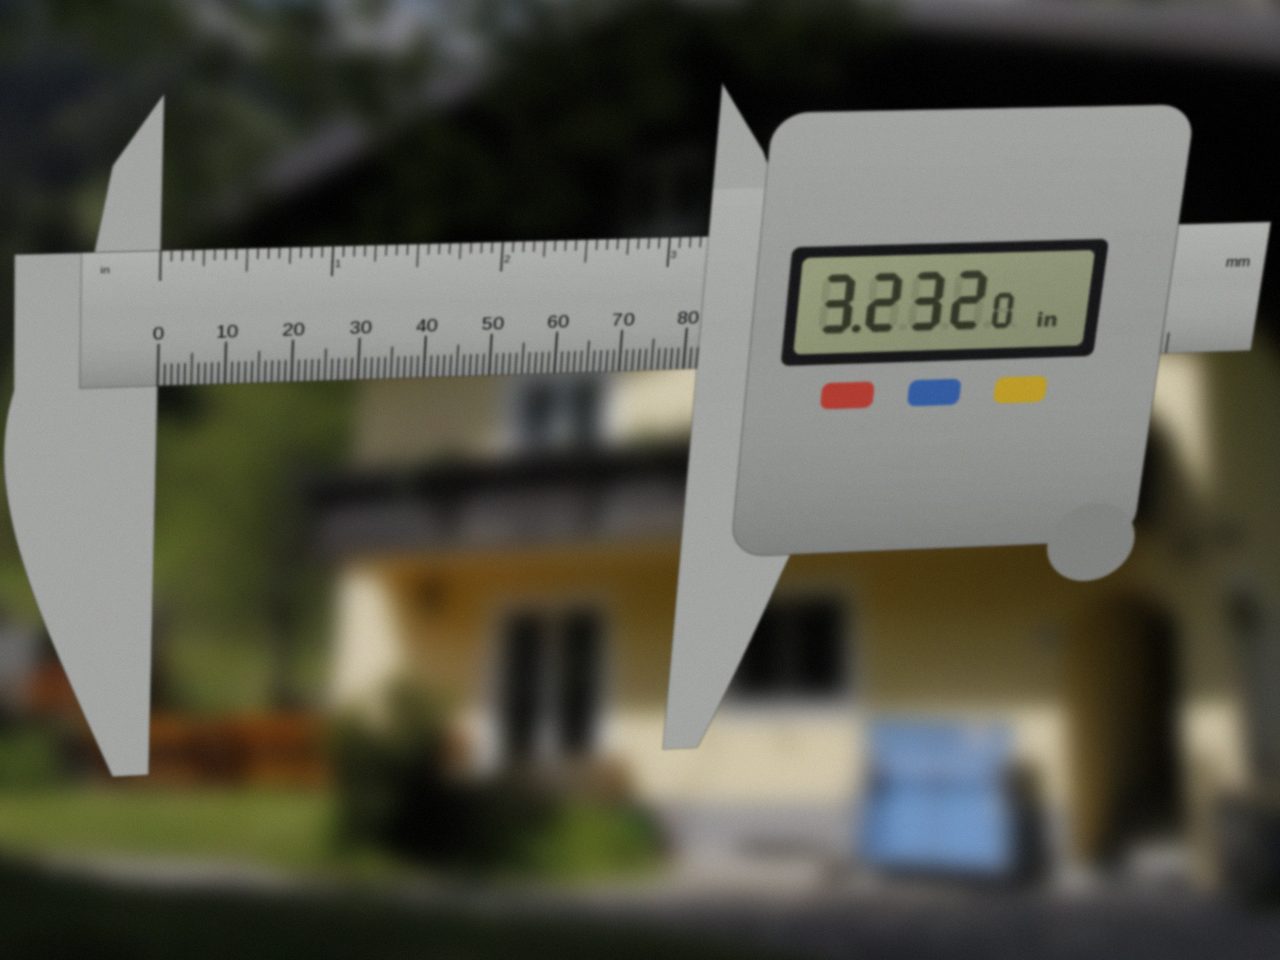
3.2320in
